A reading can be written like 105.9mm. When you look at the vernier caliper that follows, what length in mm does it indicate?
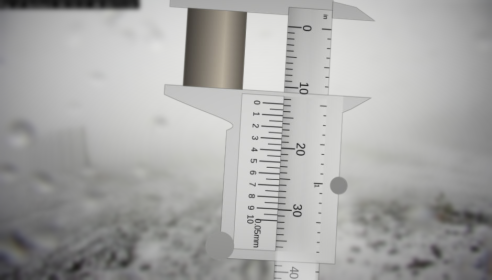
12.8mm
